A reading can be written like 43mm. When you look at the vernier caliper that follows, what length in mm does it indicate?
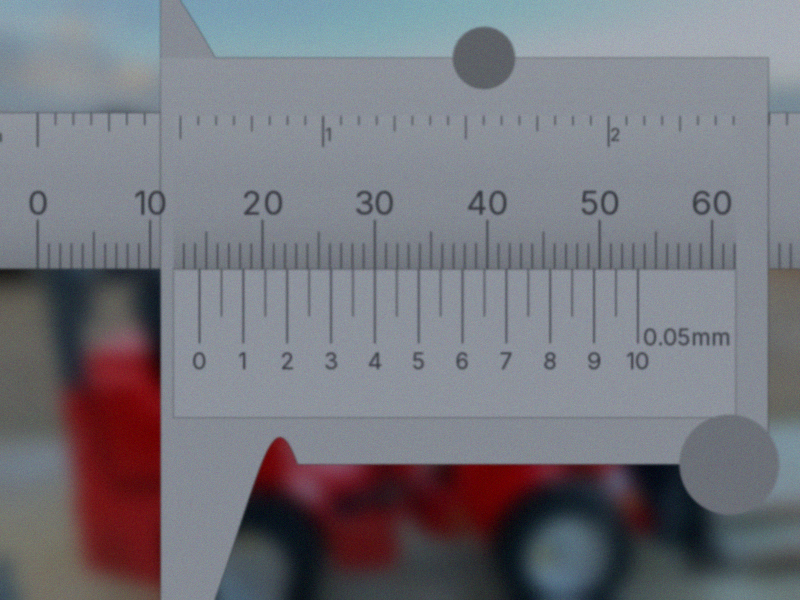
14.4mm
